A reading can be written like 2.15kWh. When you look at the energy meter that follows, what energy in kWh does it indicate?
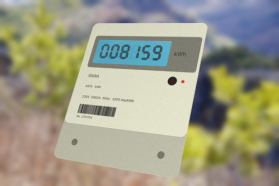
8159kWh
